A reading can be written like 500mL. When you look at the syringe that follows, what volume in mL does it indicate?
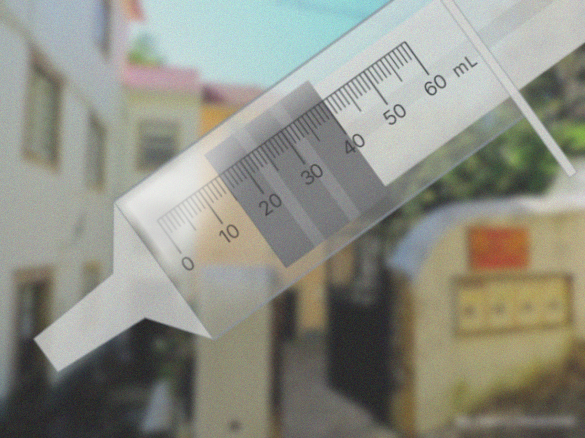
15mL
